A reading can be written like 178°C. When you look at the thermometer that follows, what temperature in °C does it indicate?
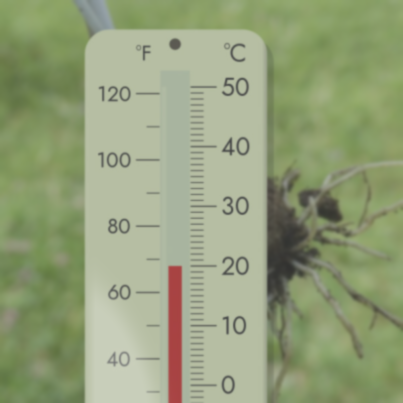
20°C
